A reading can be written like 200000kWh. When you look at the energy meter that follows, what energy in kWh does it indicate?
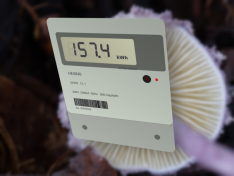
157.4kWh
